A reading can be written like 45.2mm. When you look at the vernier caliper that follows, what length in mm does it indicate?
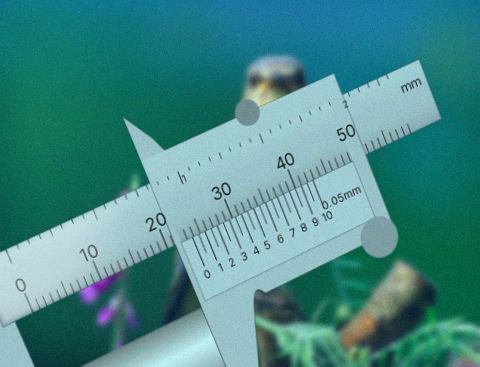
23.8mm
